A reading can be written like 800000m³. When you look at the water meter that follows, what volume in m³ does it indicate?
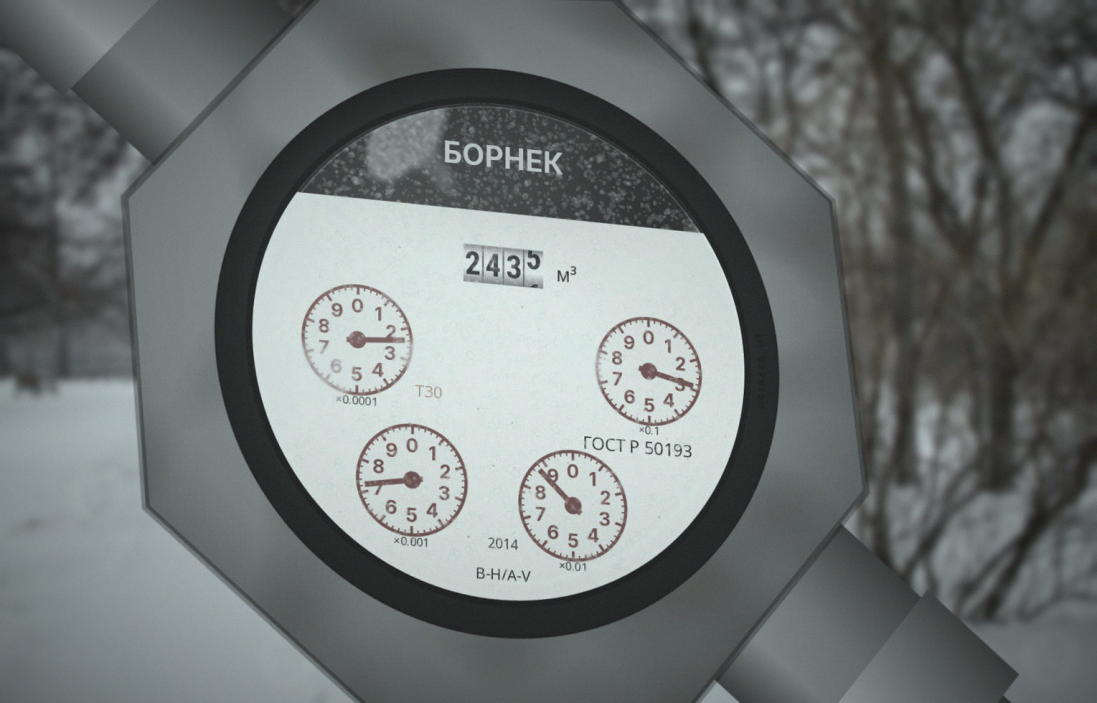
2435.2872m³
